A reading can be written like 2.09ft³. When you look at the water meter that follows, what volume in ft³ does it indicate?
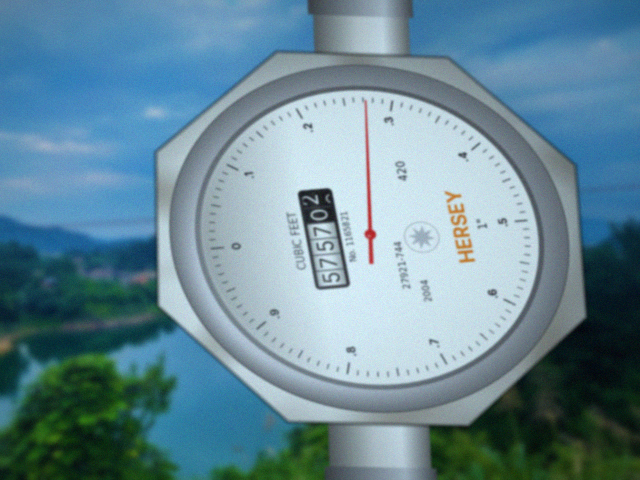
575702.27ft³
